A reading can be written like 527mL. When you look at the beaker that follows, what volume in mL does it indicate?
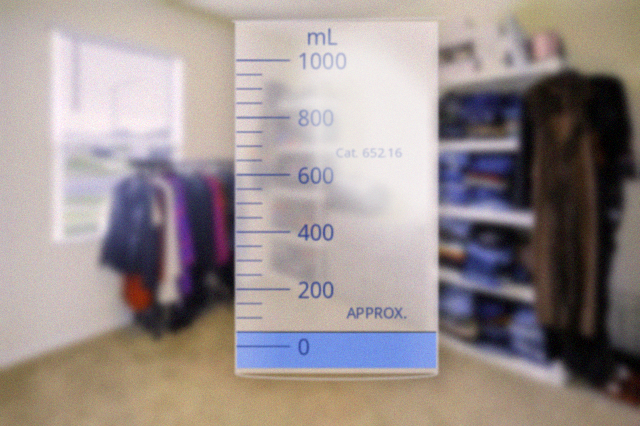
50mL
